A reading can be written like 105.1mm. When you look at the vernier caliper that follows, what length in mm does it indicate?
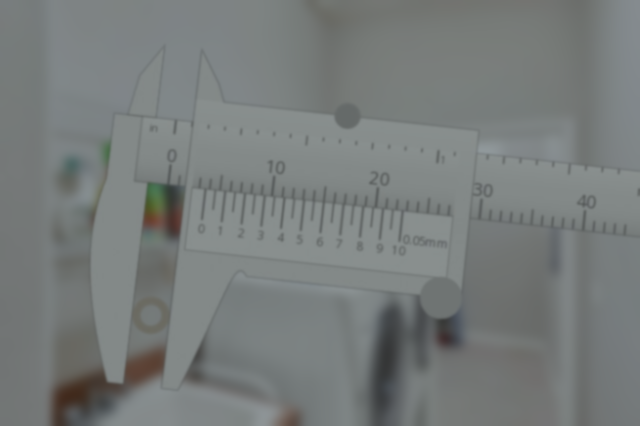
3.6mm
